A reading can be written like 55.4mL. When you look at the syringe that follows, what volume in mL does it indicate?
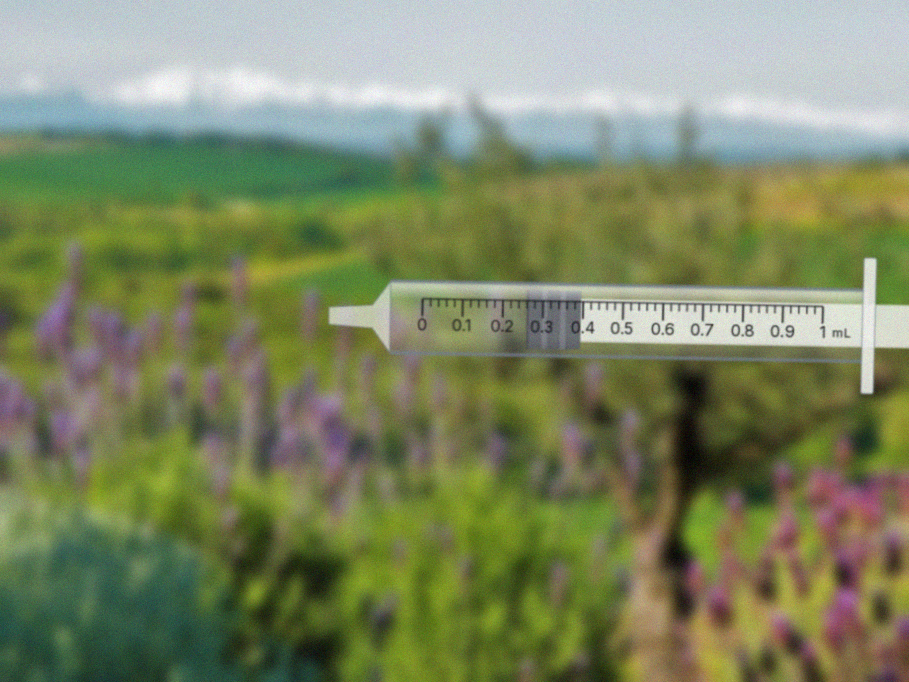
0.26mL
